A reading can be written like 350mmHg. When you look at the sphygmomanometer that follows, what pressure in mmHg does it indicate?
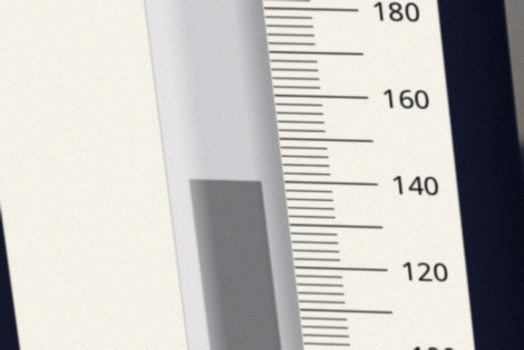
140mmHg
